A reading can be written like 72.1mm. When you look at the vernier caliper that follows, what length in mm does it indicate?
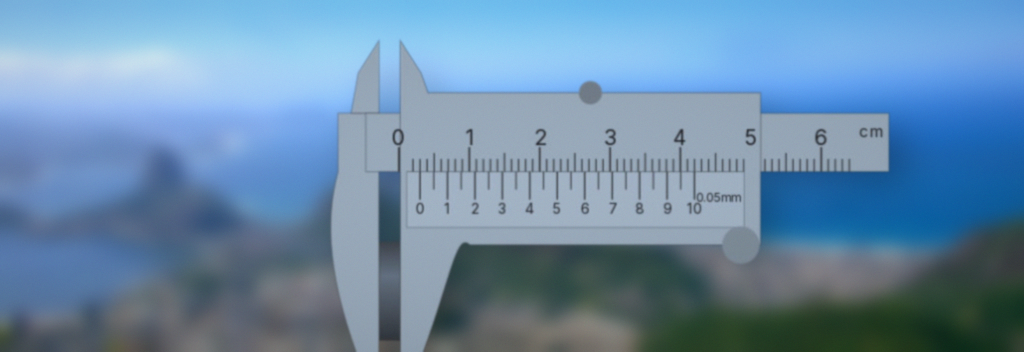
3.0mm
